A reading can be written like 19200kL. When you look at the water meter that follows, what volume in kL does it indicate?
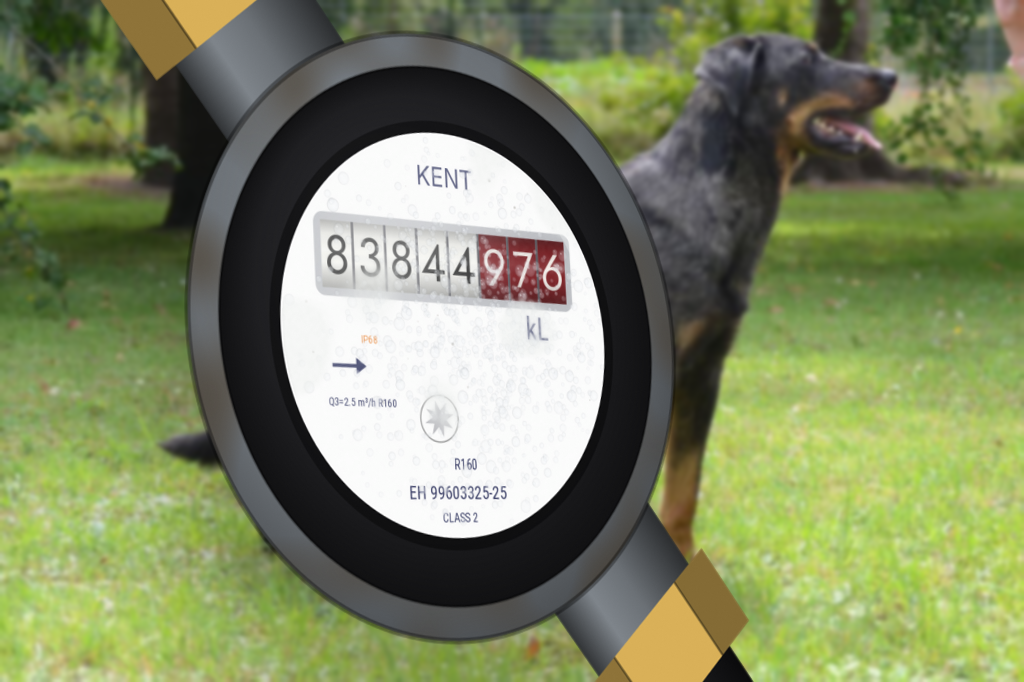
83844.976kL
